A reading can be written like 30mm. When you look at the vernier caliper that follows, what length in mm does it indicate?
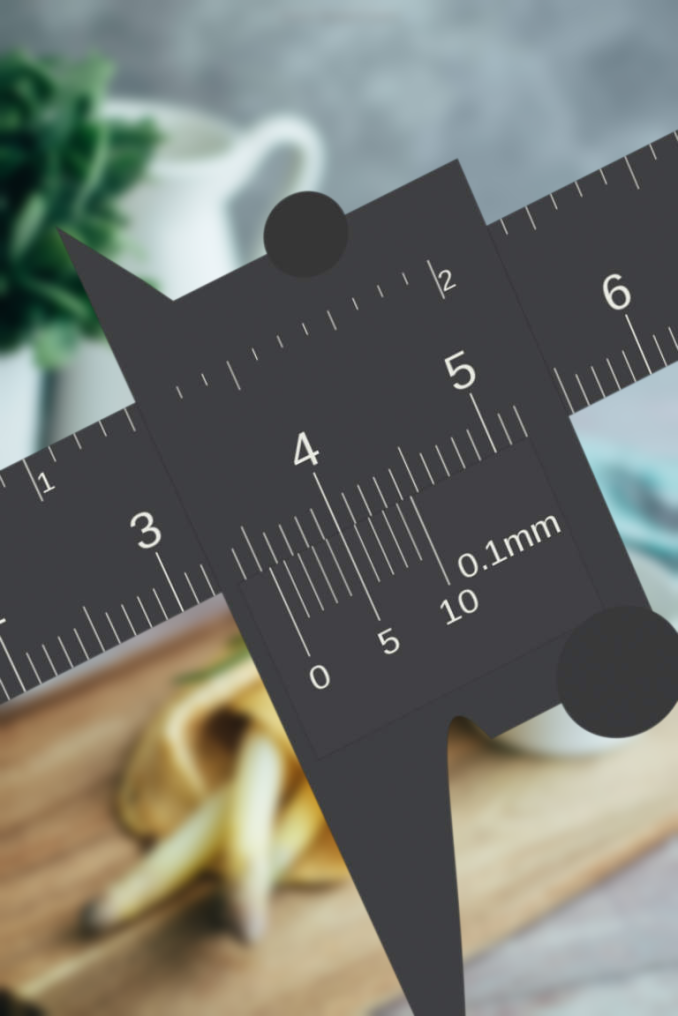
35.5mm
